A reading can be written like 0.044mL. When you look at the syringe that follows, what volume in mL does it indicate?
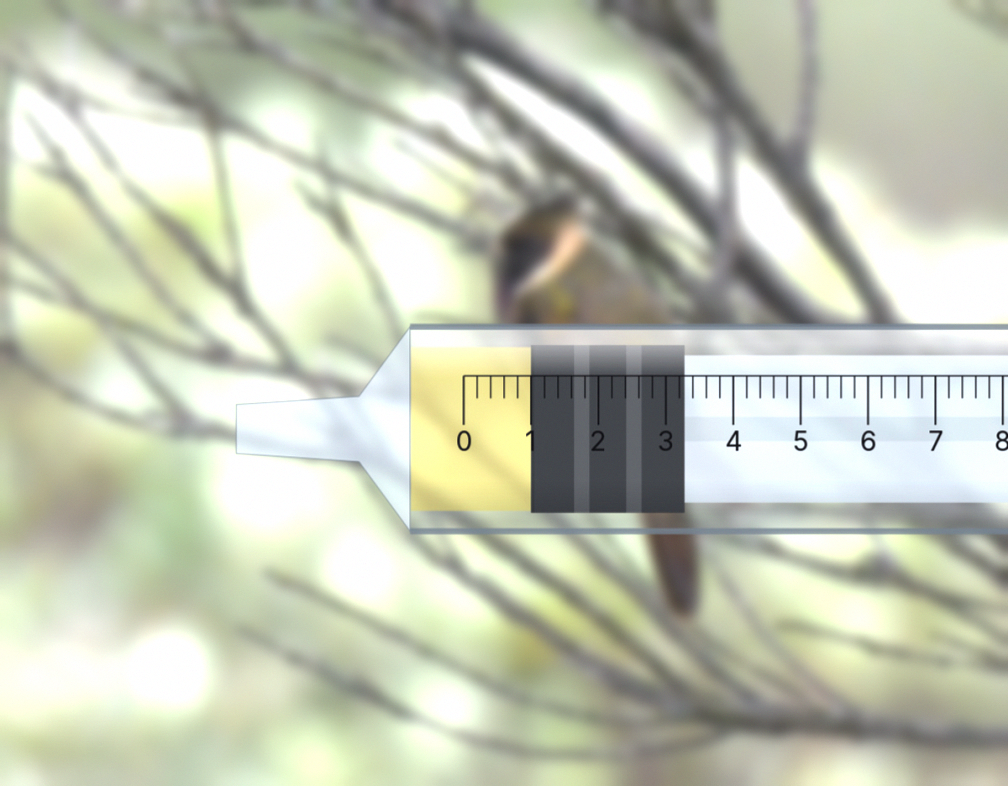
1mL
